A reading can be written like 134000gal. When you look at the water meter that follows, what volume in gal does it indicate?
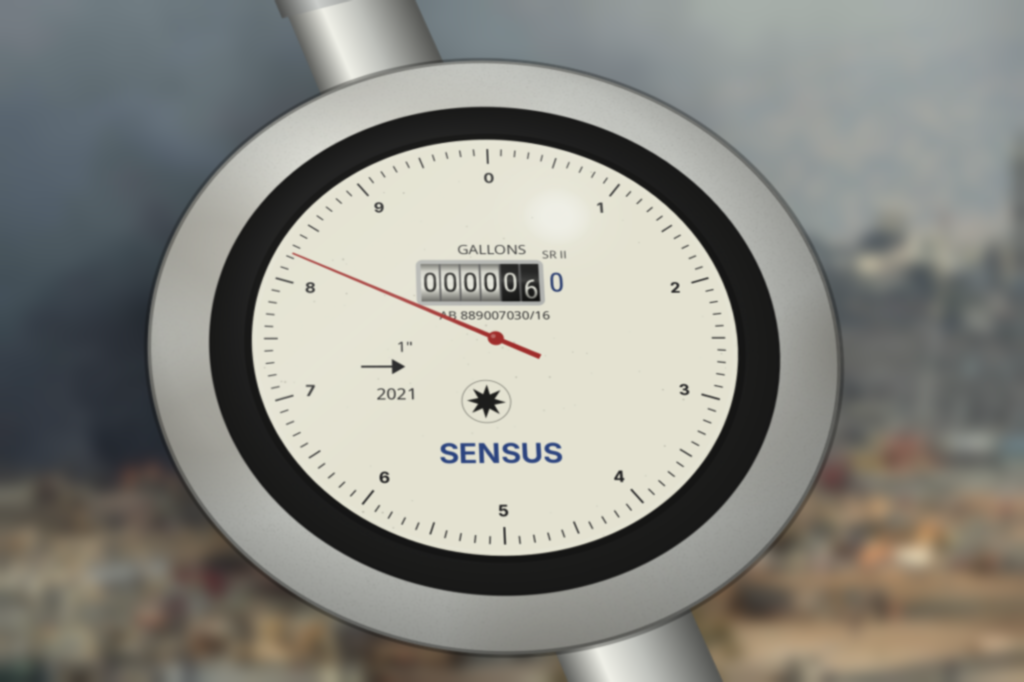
58.2gal
